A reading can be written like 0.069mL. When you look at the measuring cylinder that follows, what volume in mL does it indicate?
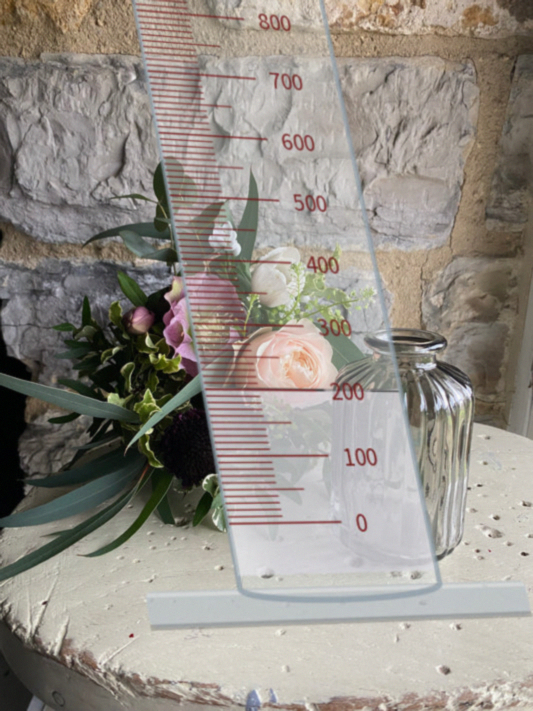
200mL
